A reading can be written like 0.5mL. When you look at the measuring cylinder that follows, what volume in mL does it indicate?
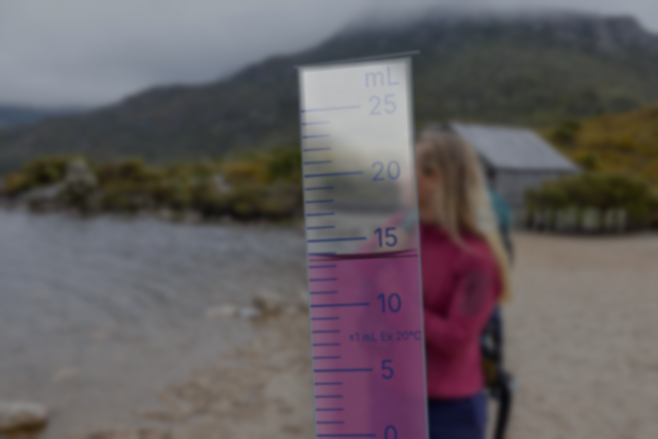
13.5mL
